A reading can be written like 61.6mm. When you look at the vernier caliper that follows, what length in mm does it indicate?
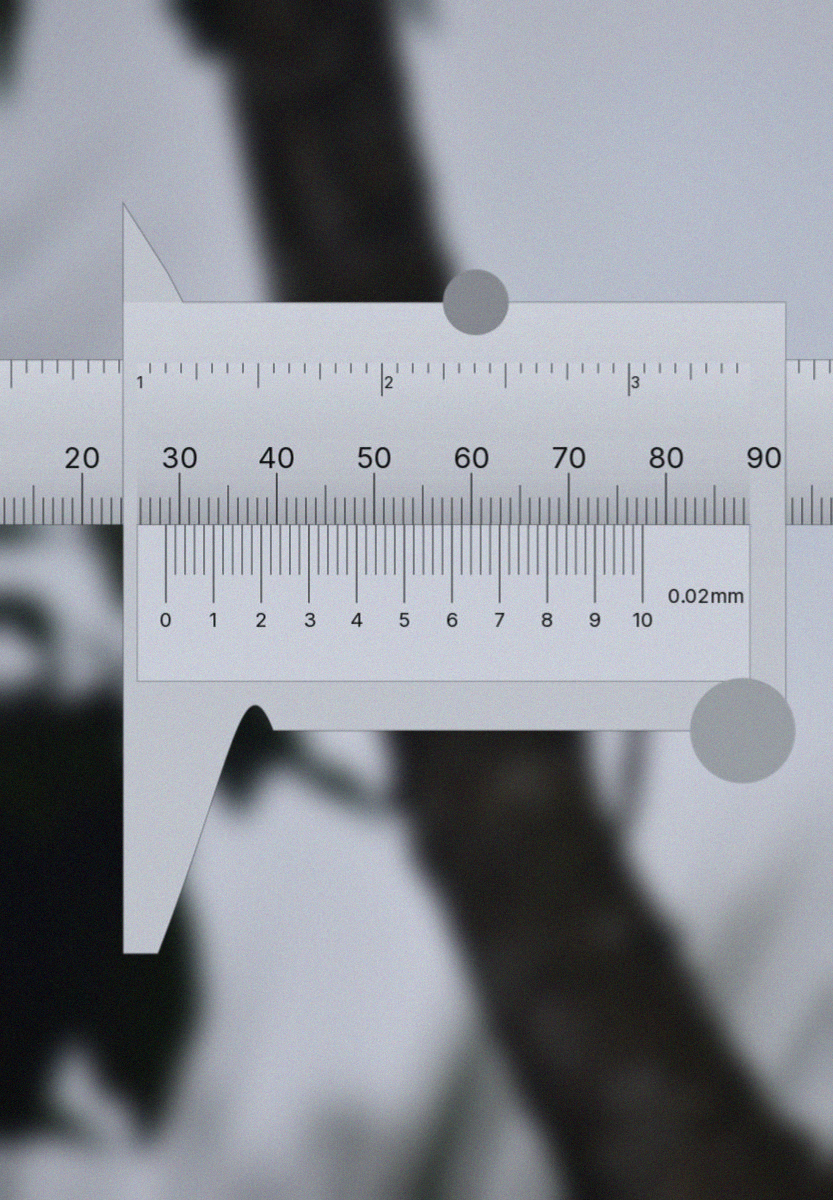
28.6mm
